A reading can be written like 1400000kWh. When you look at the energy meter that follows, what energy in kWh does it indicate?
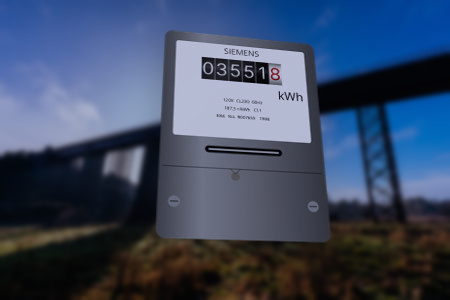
3551.8kWh
